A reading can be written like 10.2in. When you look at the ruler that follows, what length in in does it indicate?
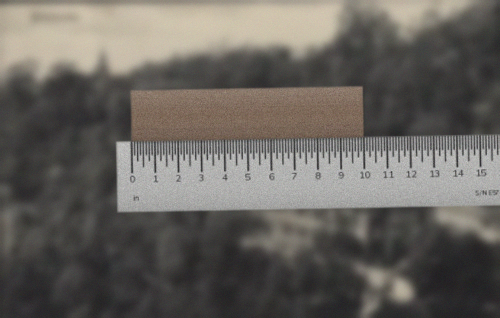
10in
